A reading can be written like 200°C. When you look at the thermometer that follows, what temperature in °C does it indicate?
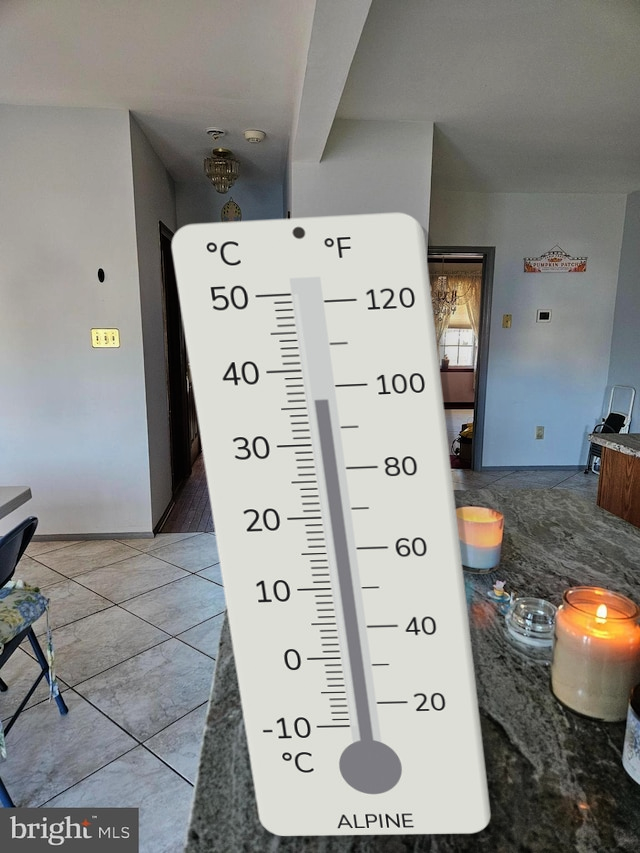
36°C
